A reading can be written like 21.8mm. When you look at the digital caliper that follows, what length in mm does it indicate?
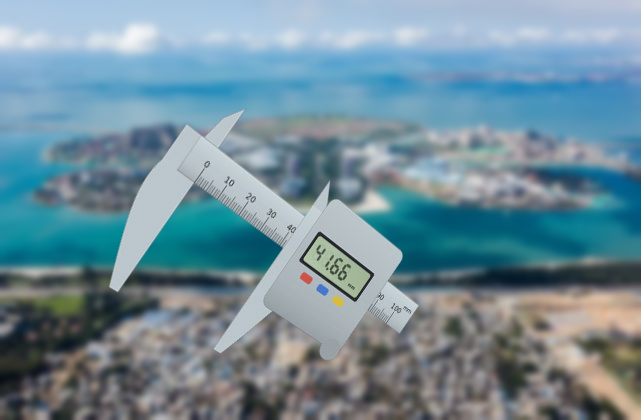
41.66mm
